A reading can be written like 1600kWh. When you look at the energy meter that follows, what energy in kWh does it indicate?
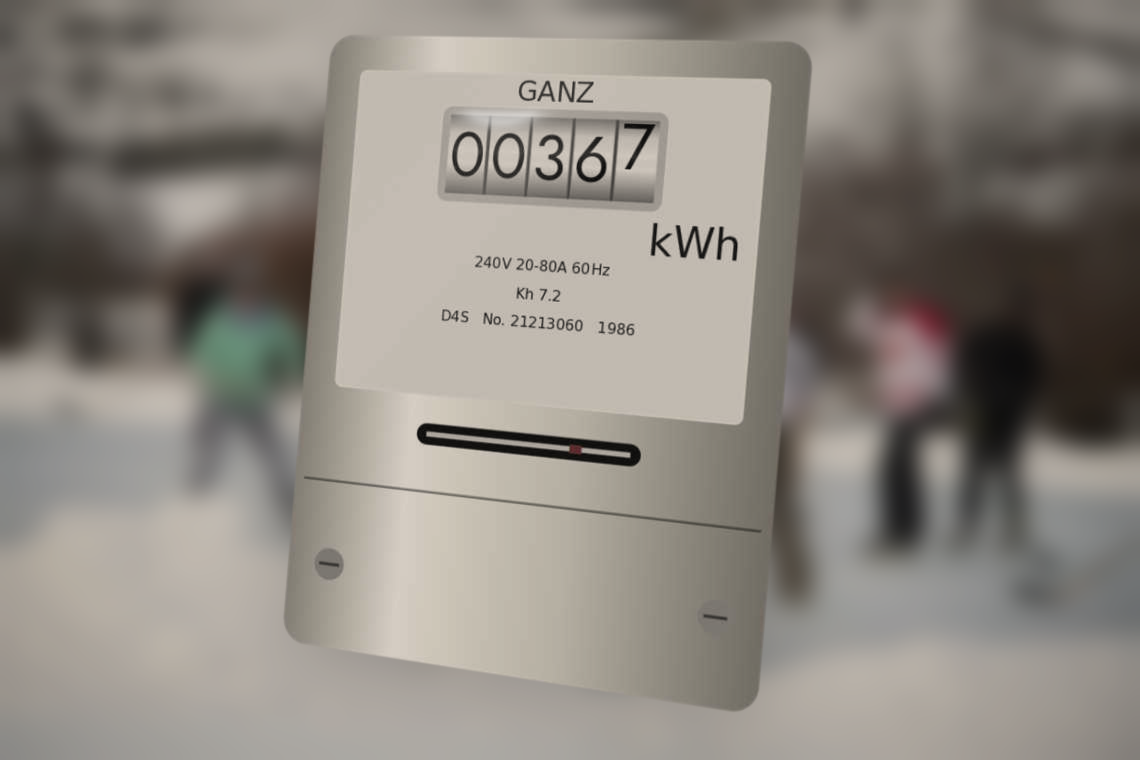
367kWh
